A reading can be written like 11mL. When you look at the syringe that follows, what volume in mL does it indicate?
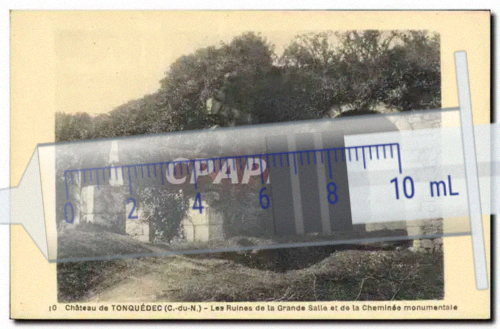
6.2mL
